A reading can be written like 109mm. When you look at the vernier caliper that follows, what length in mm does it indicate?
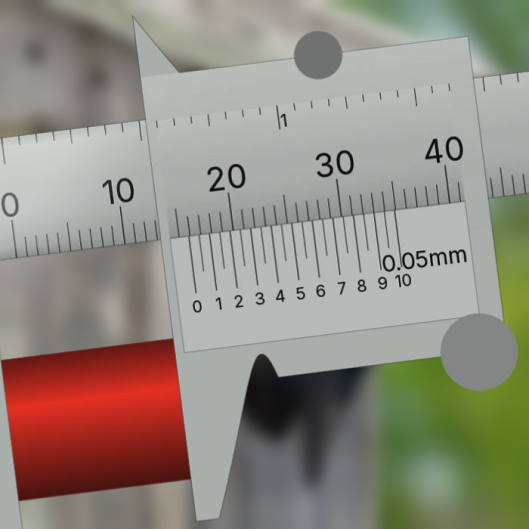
15.9mm
